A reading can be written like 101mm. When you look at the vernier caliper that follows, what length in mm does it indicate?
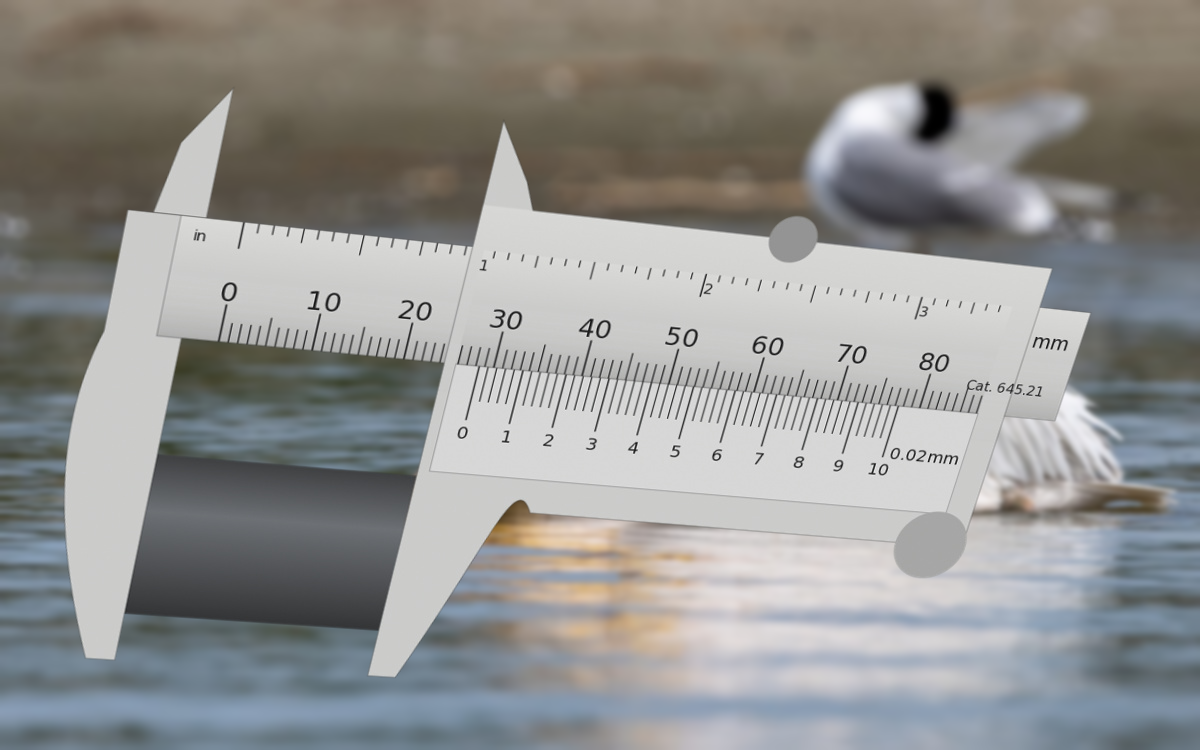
28.4mm
